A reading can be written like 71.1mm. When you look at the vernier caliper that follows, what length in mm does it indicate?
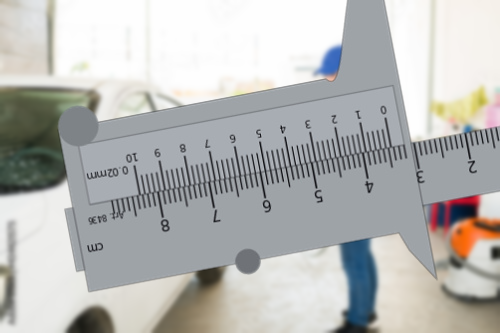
34.5mm
